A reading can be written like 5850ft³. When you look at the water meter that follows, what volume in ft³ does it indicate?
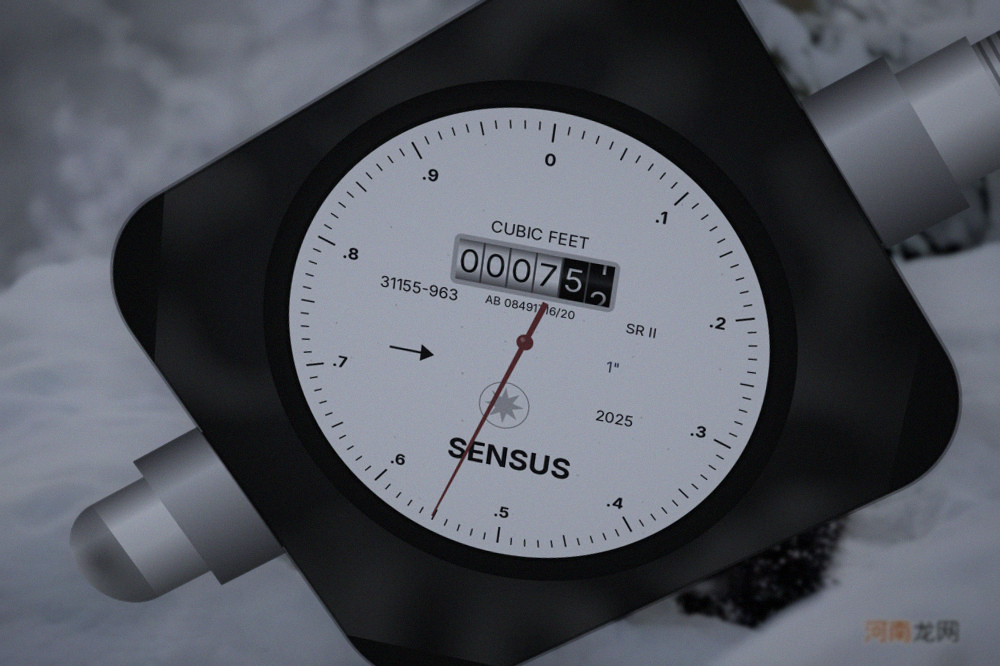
751.55ft³
